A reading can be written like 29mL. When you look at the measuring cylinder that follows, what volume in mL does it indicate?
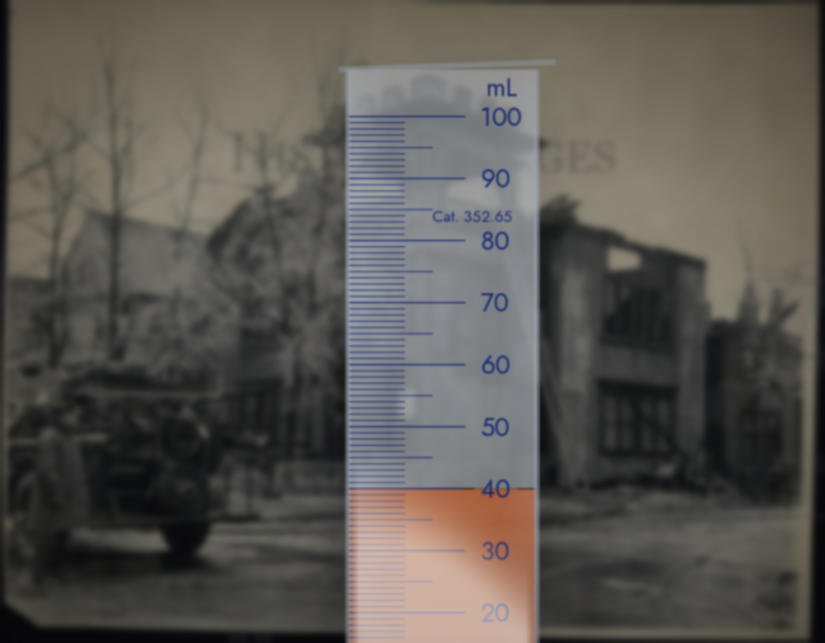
40mL
